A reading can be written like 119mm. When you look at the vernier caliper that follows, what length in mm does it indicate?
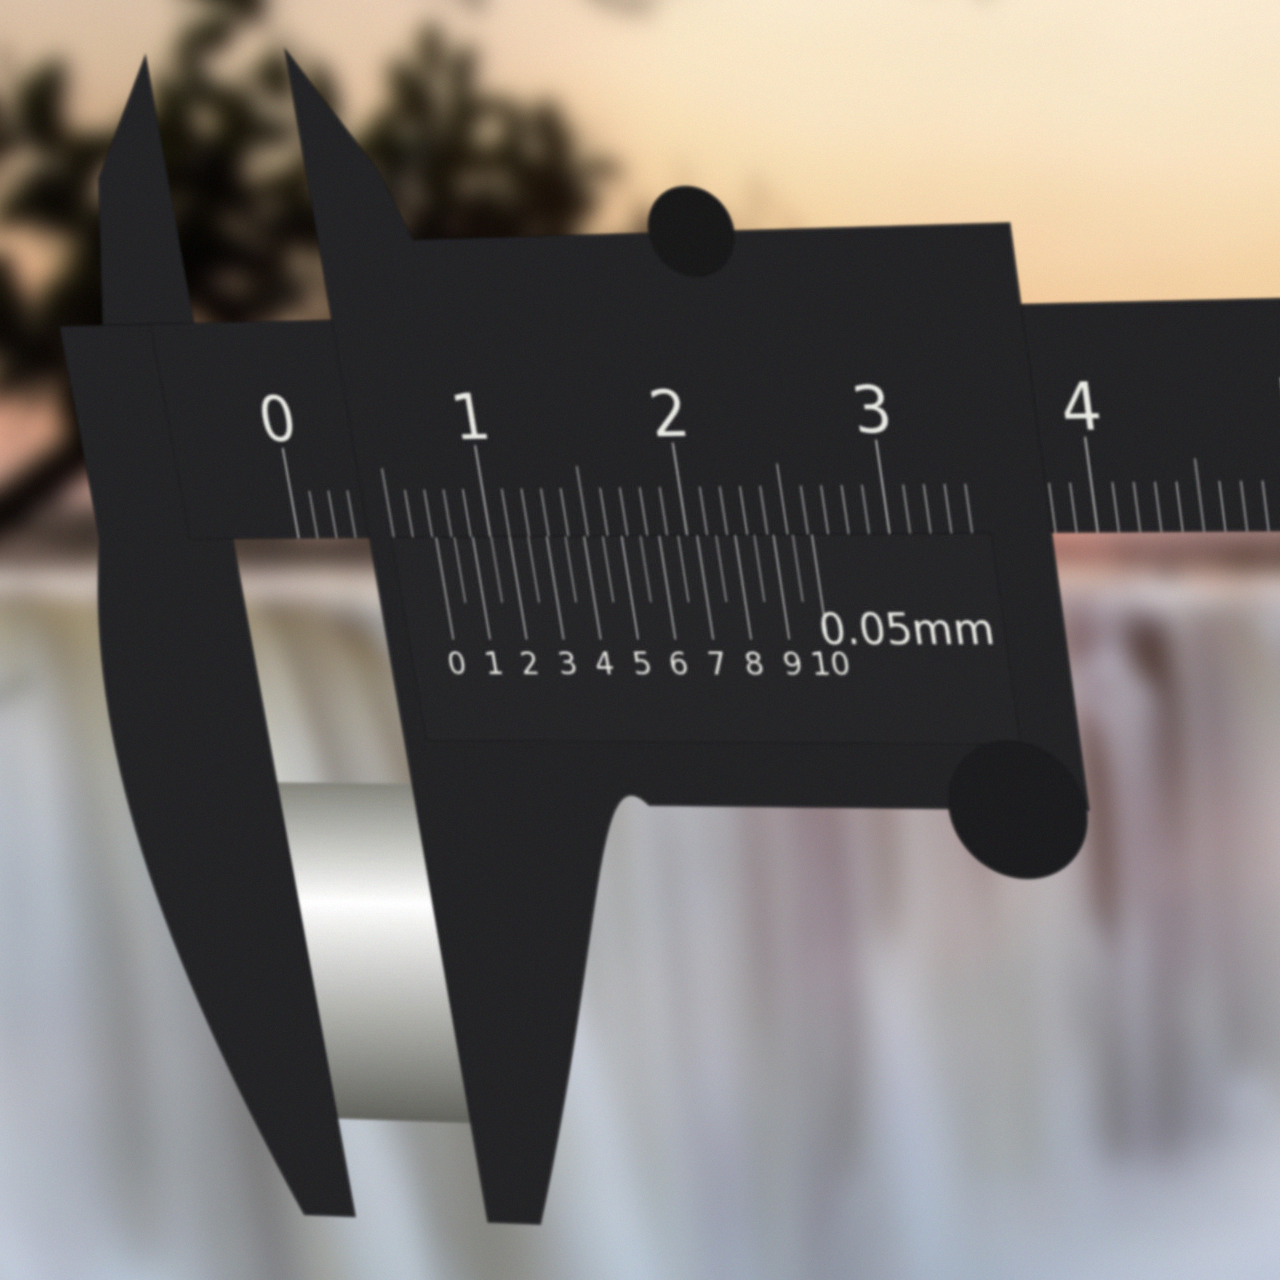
7.2mm
